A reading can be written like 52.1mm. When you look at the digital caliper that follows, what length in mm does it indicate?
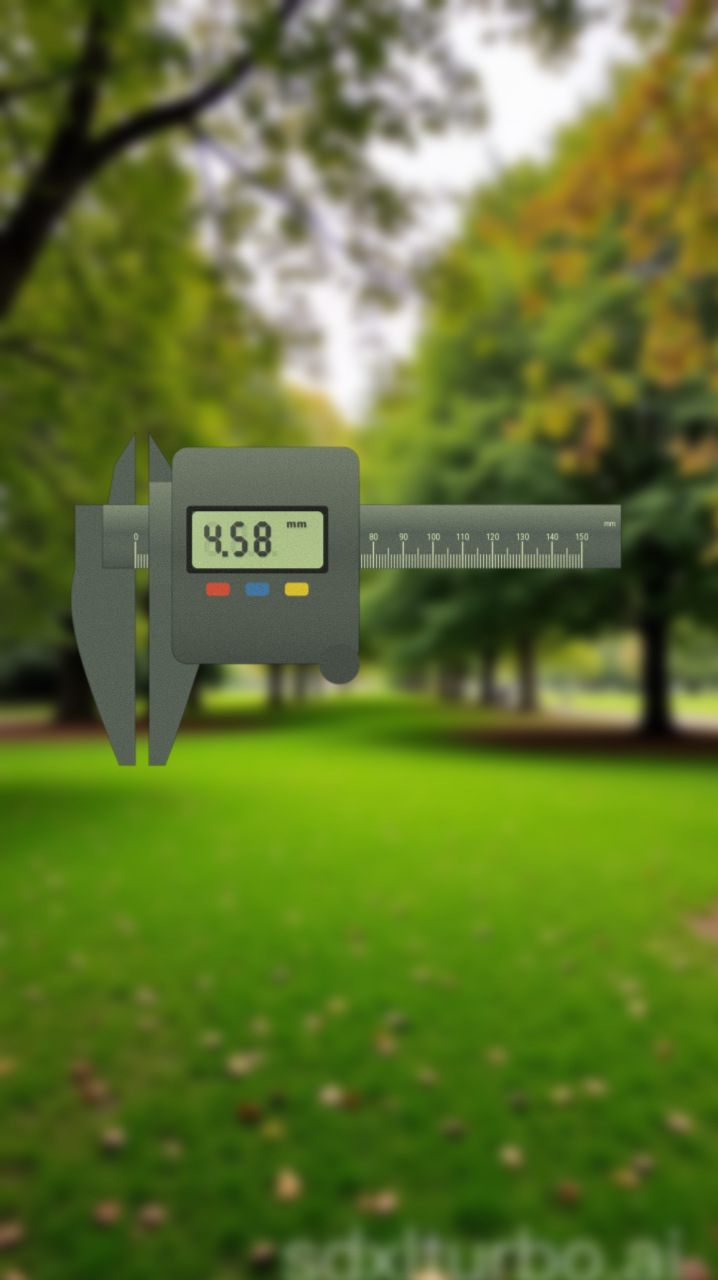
4.58mm
